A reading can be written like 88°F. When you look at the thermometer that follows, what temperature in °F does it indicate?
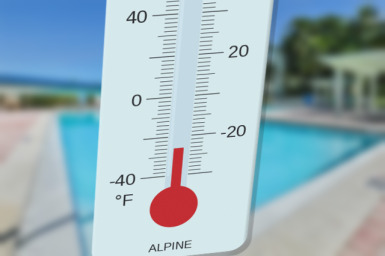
-26°F
